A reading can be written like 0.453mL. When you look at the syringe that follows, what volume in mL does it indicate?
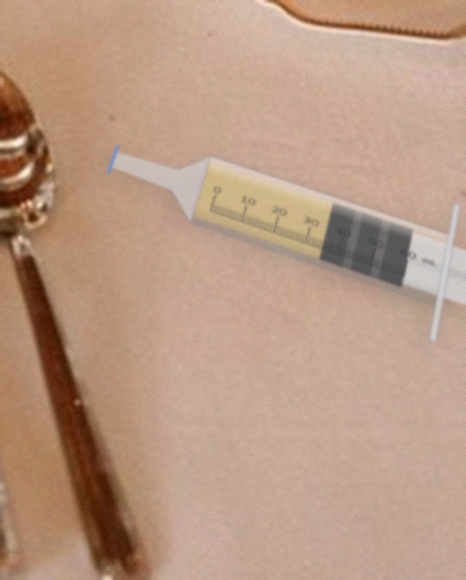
35mL
